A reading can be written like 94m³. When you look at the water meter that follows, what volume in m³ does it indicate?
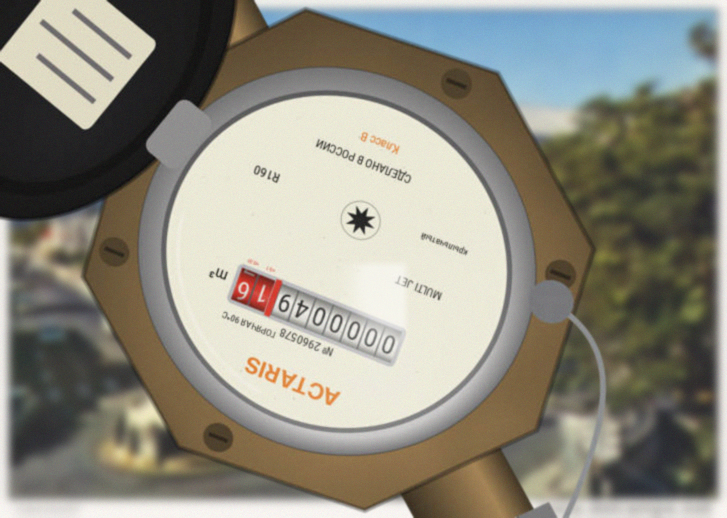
49.16m³
